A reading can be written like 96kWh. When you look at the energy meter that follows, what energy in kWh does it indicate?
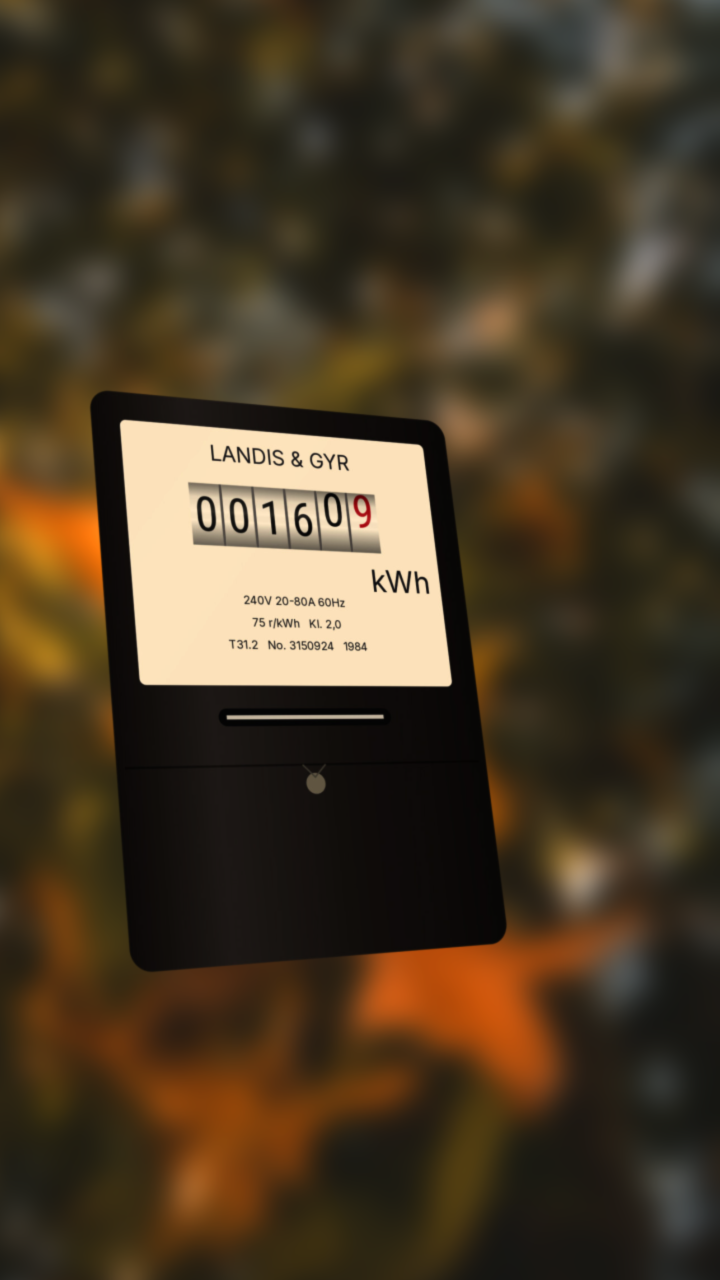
160.9kWh
